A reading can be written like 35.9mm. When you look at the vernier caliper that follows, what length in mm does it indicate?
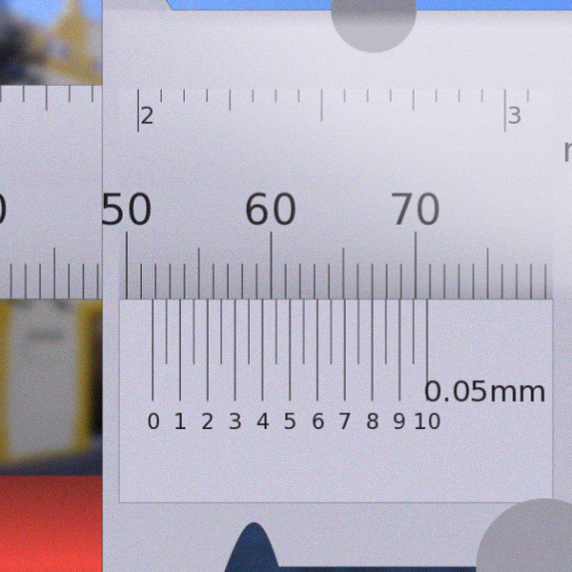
51.8mm
